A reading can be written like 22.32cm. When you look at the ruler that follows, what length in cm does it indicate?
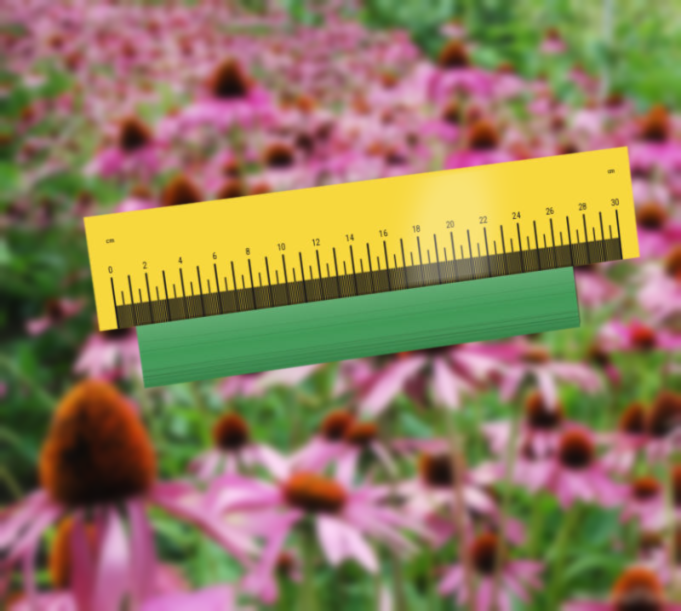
26cm
